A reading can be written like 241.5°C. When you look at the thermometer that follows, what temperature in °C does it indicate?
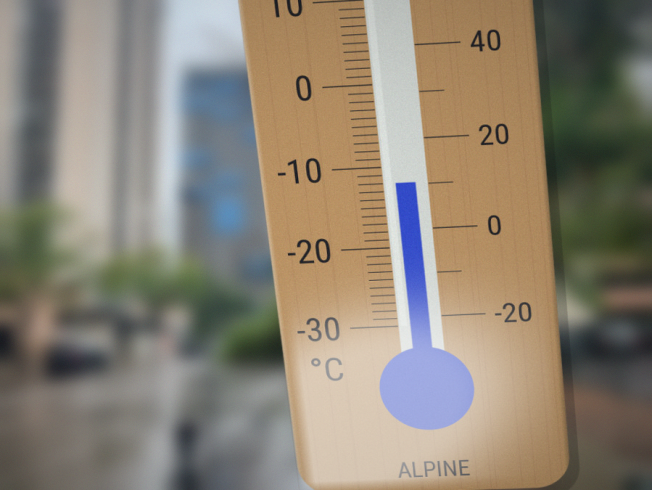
-12°C
